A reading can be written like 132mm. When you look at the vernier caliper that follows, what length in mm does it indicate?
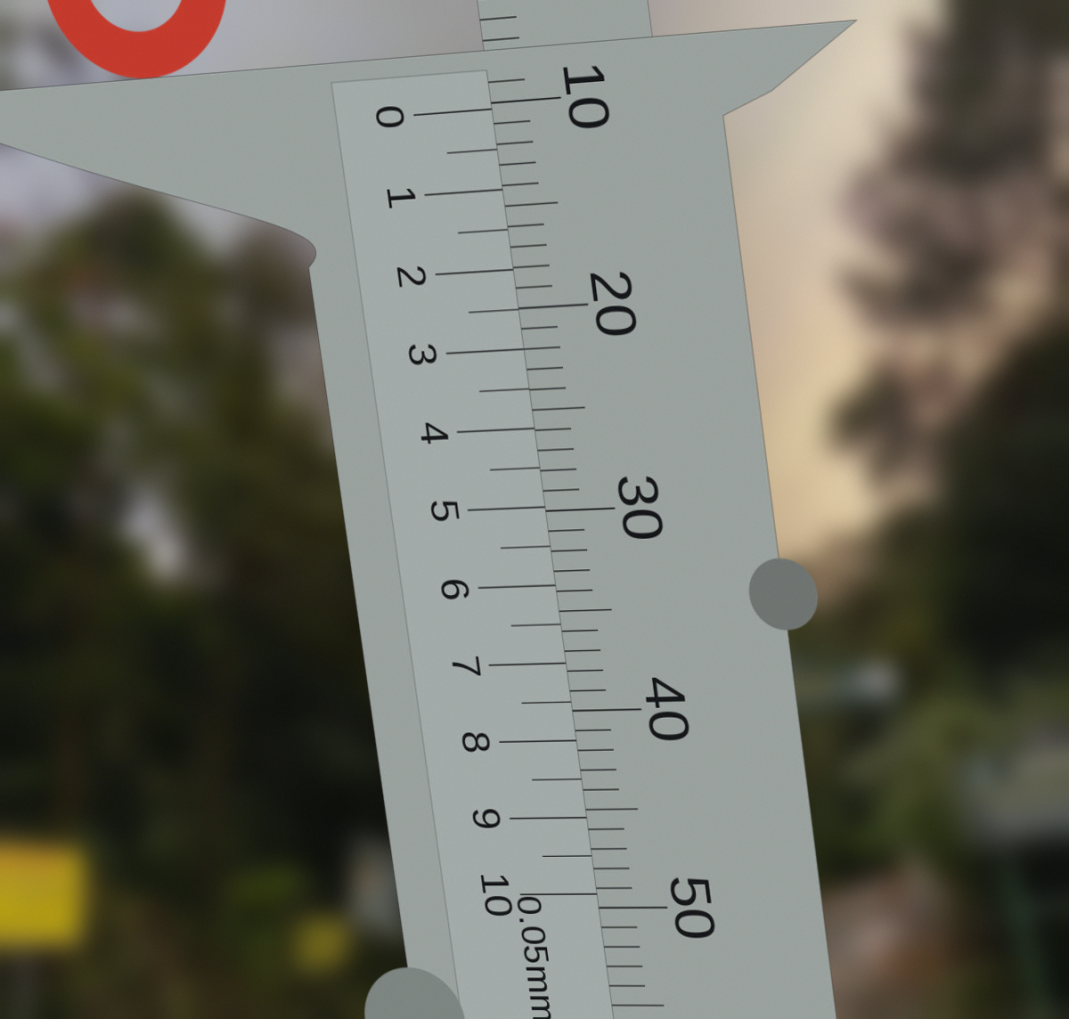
10.3mm
